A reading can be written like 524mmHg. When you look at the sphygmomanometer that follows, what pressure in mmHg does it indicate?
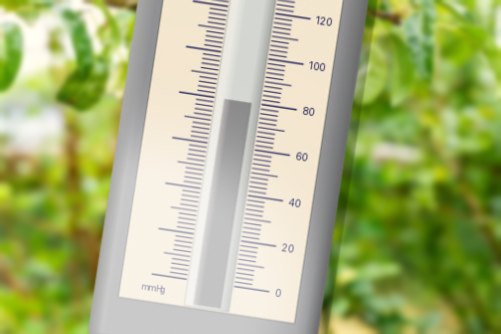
80mmHg
